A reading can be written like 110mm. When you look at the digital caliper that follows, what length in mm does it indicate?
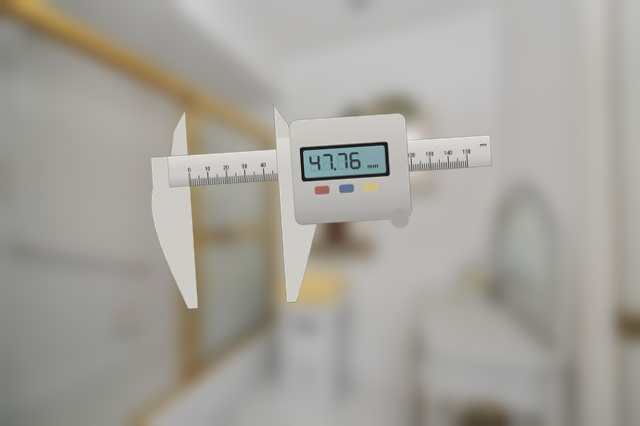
47.76mm
